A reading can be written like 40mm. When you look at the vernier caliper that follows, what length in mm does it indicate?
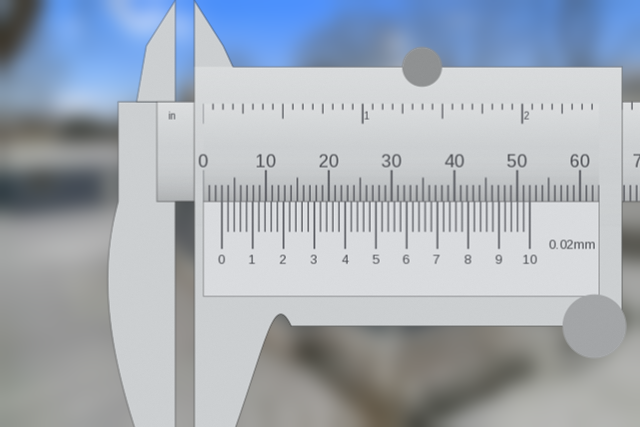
3.0mm
